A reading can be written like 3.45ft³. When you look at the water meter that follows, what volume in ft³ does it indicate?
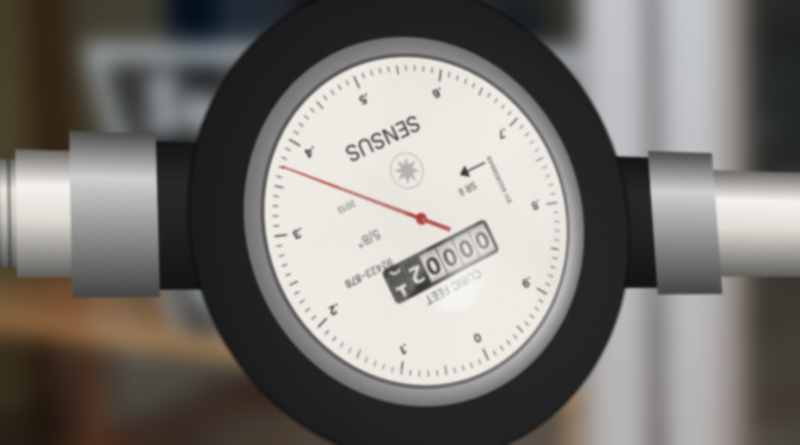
21.37ft³
